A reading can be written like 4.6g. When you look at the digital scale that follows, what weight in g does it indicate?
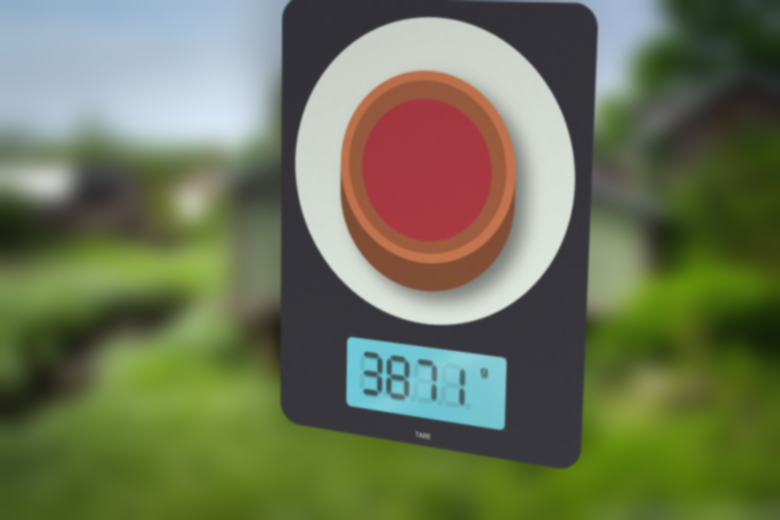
3871g
